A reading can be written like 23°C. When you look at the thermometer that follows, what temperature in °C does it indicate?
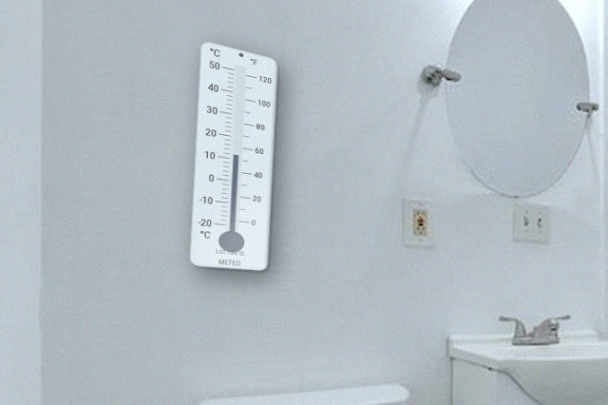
12°C
